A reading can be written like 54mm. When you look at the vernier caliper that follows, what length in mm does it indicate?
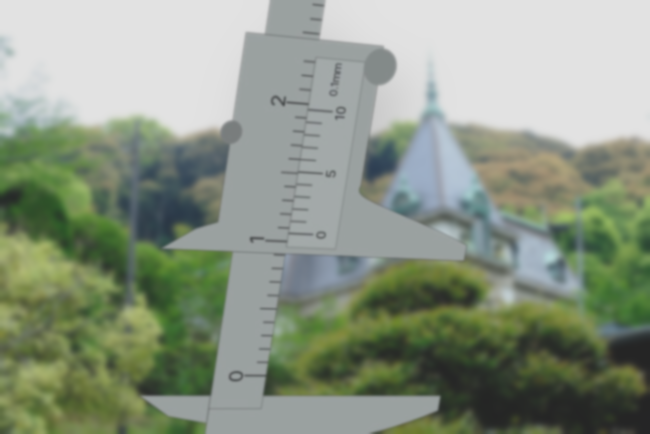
10.6mm
